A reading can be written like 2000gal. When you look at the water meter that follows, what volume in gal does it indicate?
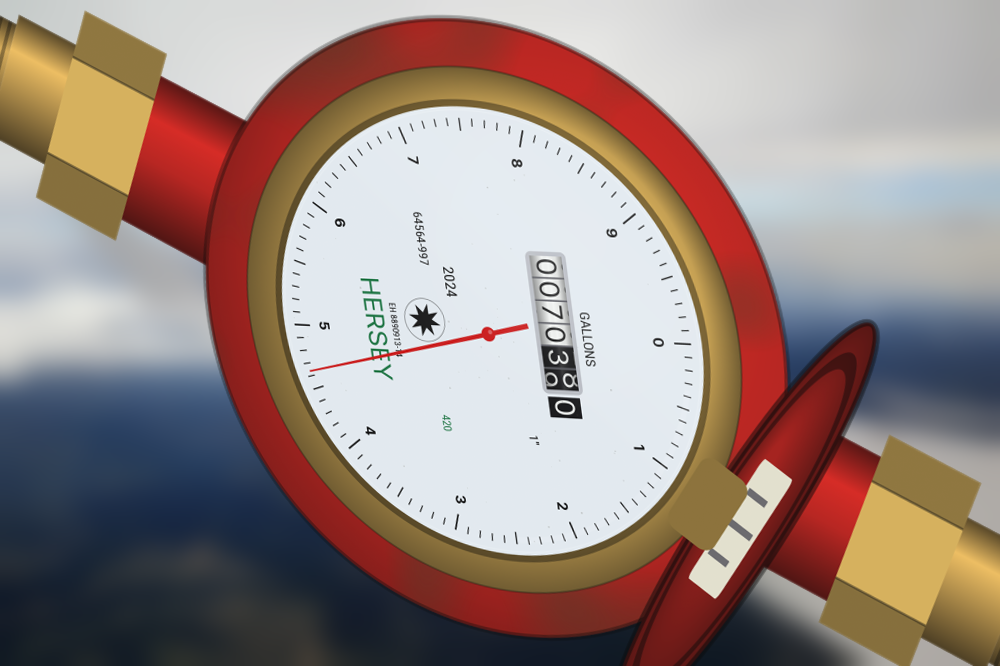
70384.6gal
